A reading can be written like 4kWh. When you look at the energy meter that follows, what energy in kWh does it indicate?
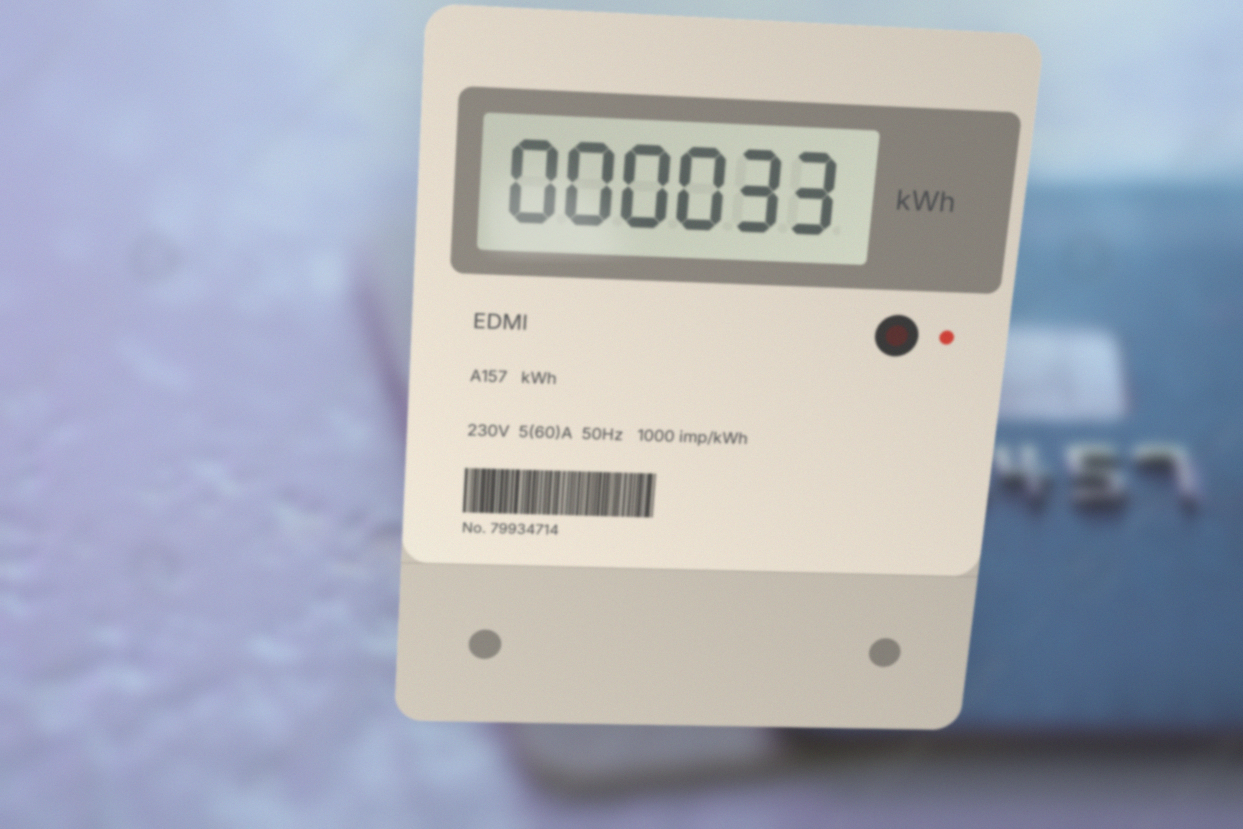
33kWh
